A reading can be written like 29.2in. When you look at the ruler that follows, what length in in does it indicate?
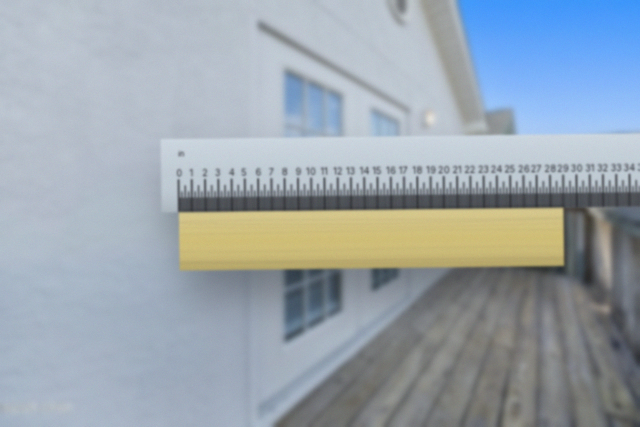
29in
